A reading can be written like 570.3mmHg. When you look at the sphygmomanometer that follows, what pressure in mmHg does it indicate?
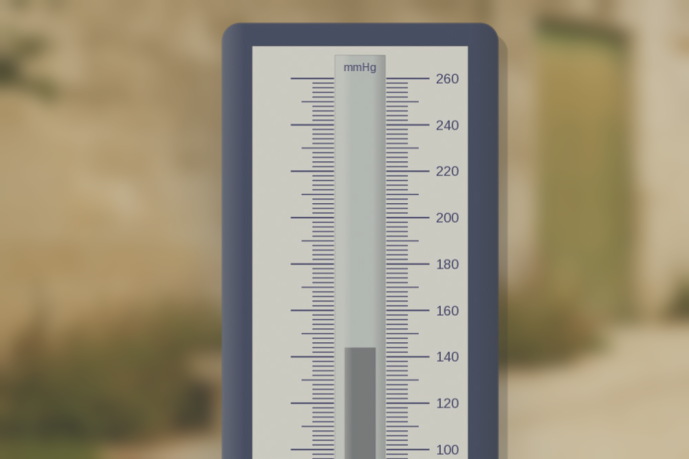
144mmHg
